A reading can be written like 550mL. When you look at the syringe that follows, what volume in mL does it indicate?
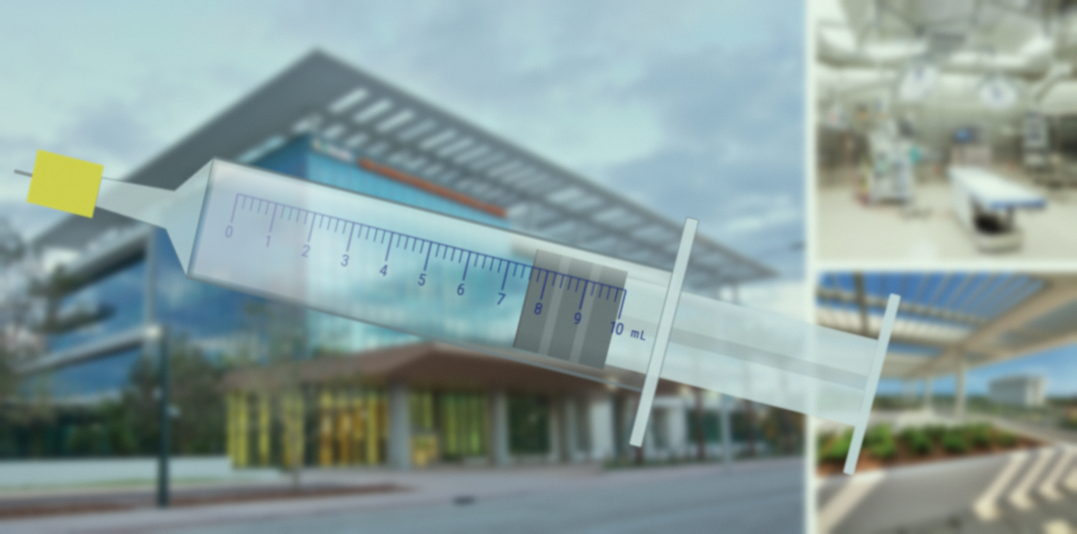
7.6mL
